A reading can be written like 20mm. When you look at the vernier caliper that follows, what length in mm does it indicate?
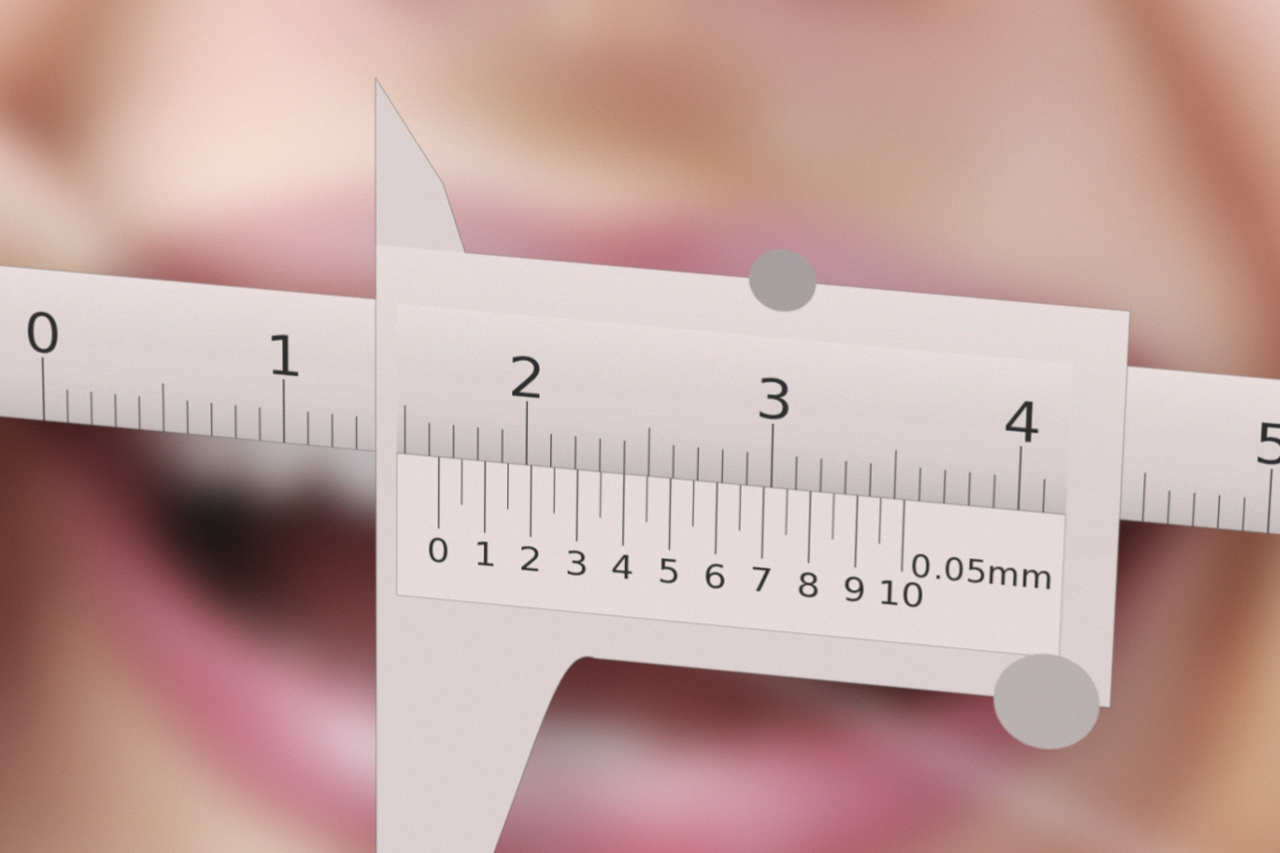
16.4mm
